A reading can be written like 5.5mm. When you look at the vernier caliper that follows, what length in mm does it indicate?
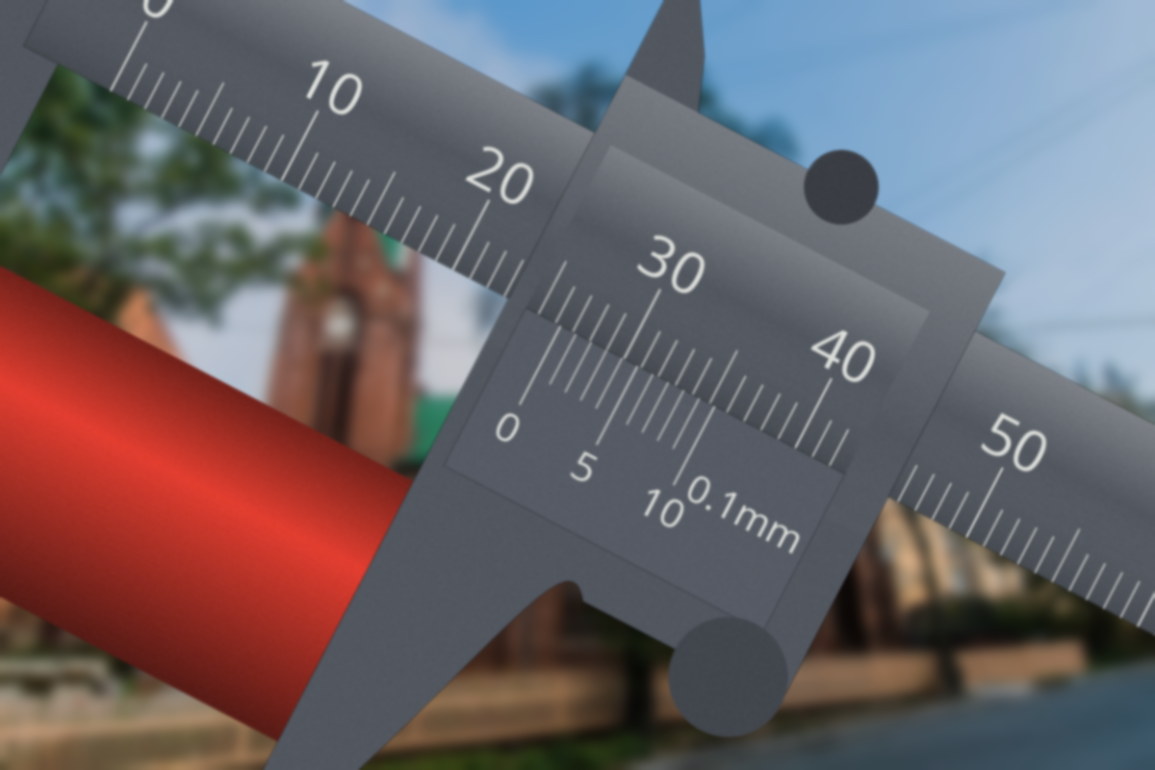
26.3mm
